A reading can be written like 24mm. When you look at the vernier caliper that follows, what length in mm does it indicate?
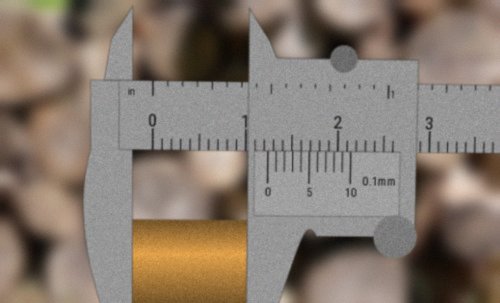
12.4mm
